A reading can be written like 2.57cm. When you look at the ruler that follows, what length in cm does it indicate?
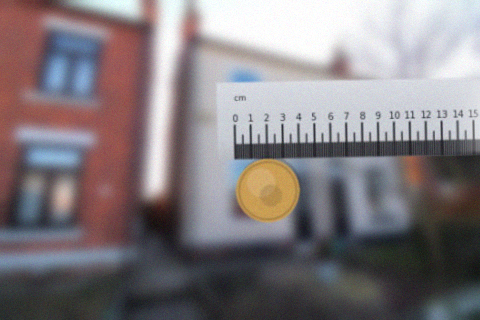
4cm
